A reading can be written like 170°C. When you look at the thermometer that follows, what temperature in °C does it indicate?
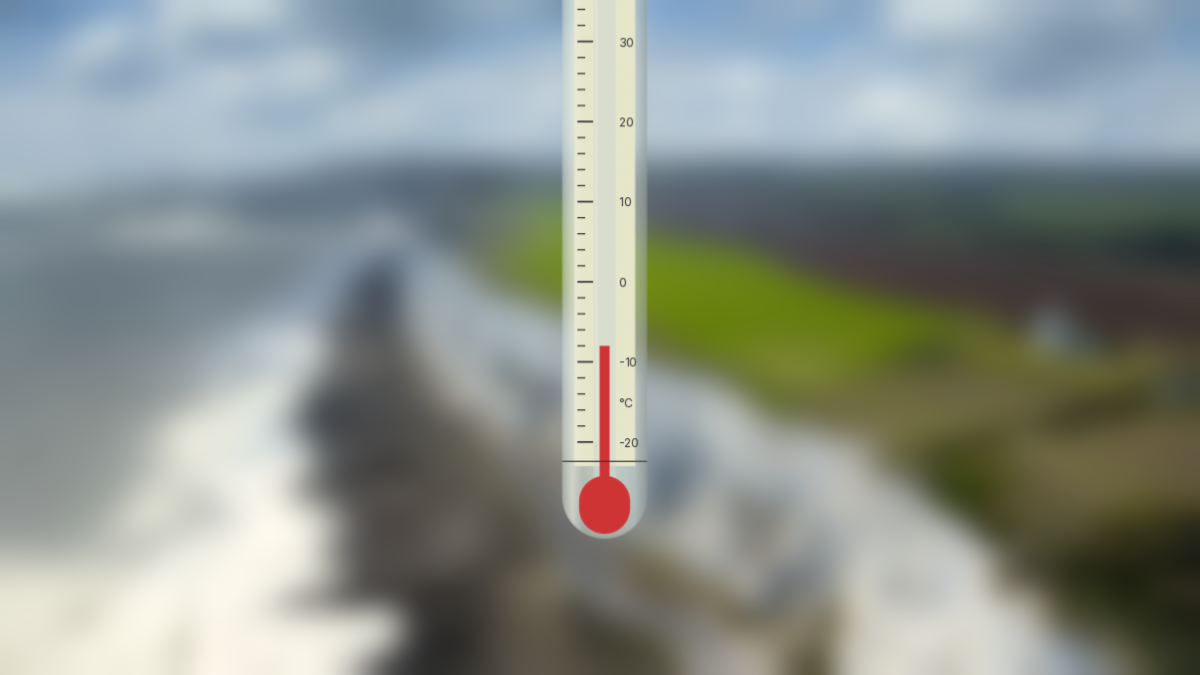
-8°C
